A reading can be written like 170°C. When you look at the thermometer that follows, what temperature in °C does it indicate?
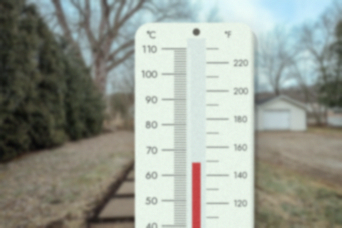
65°C
